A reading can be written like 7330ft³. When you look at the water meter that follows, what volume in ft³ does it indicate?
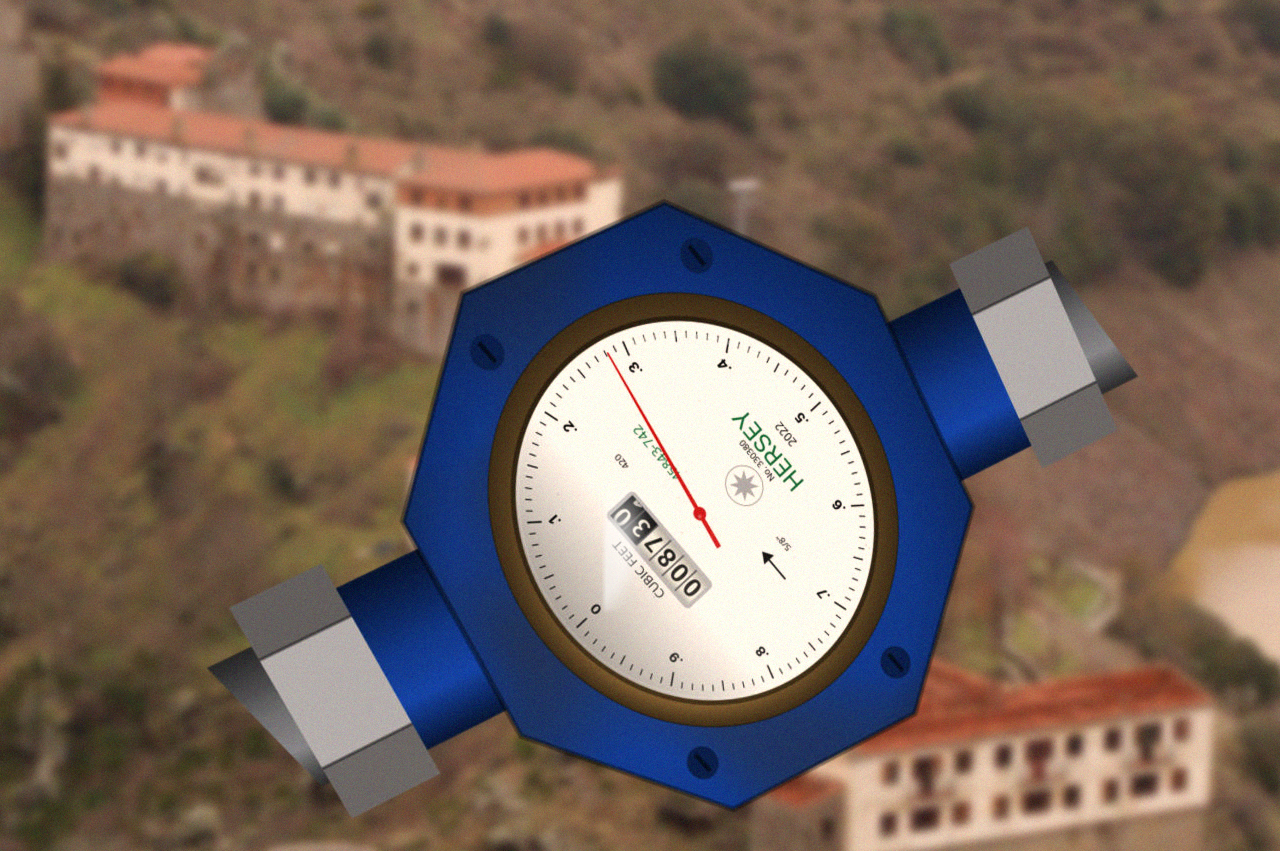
8730.28ft³
